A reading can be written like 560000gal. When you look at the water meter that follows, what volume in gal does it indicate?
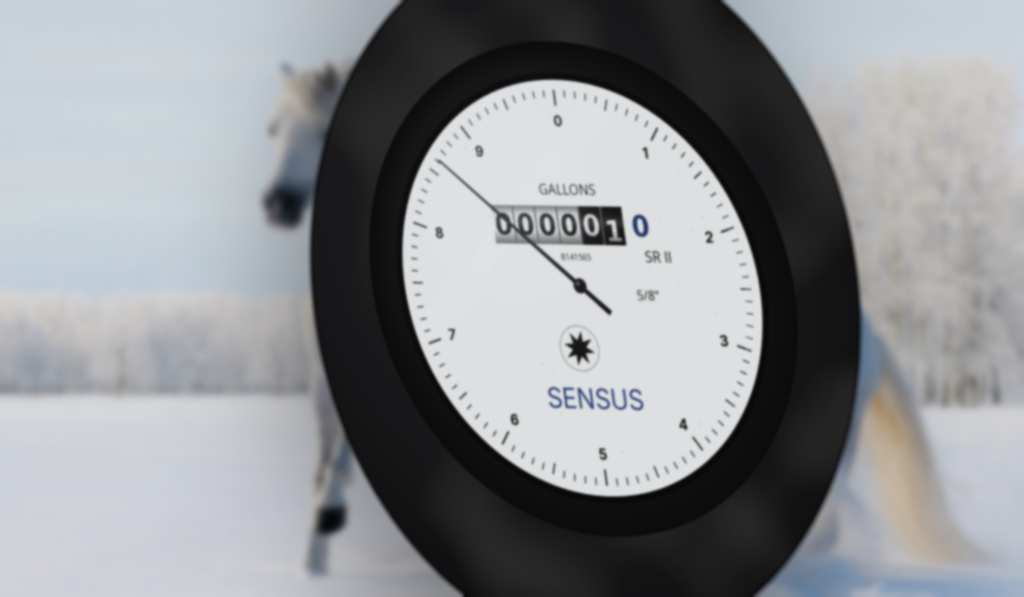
8.6gal
